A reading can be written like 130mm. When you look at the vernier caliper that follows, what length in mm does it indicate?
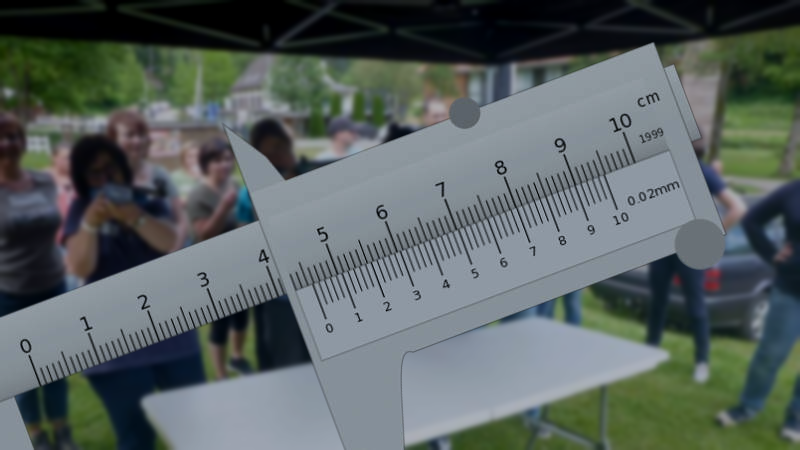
45.8mm
